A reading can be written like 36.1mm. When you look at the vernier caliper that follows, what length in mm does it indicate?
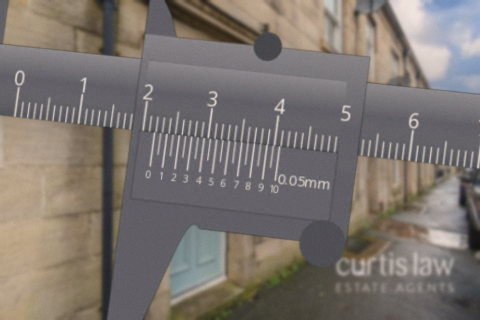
21.8mm
